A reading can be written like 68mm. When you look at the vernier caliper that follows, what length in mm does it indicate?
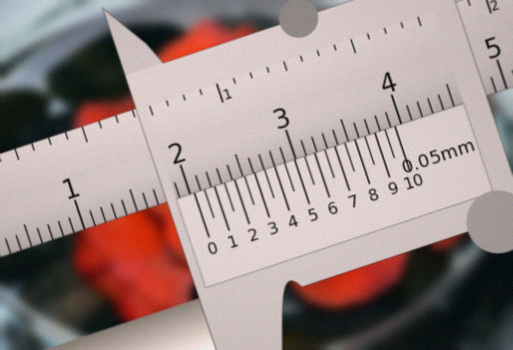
20.4mm
